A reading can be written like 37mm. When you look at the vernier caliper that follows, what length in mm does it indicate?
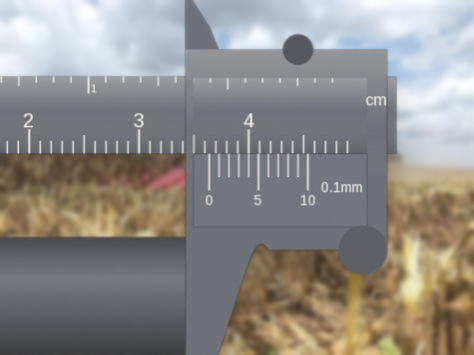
36.4mm
